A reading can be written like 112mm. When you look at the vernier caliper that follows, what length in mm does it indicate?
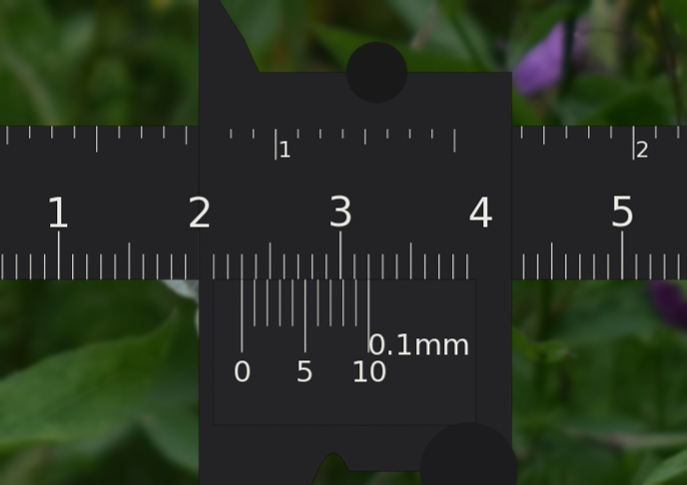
23.0mm
